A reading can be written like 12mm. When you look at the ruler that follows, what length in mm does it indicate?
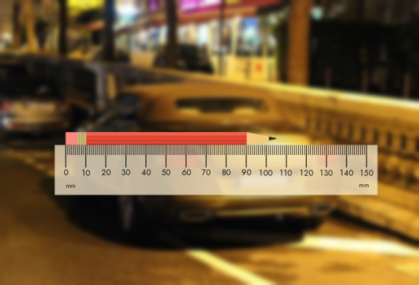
105mm
